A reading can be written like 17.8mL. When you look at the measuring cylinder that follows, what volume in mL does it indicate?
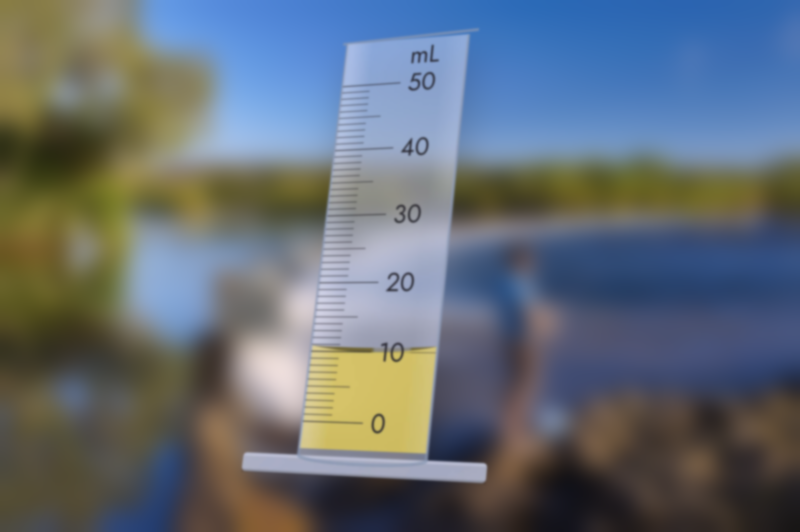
10mL
